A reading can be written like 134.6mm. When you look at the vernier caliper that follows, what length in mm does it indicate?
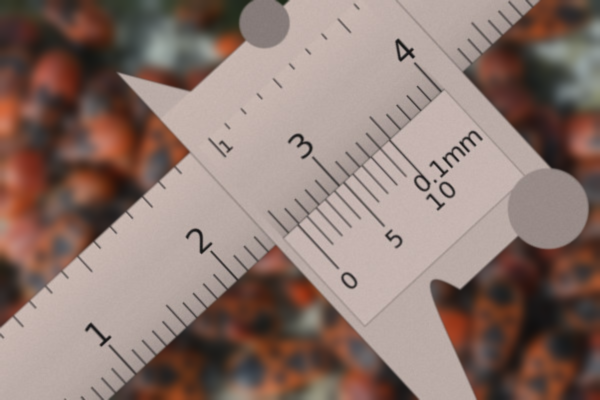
25.9mm
